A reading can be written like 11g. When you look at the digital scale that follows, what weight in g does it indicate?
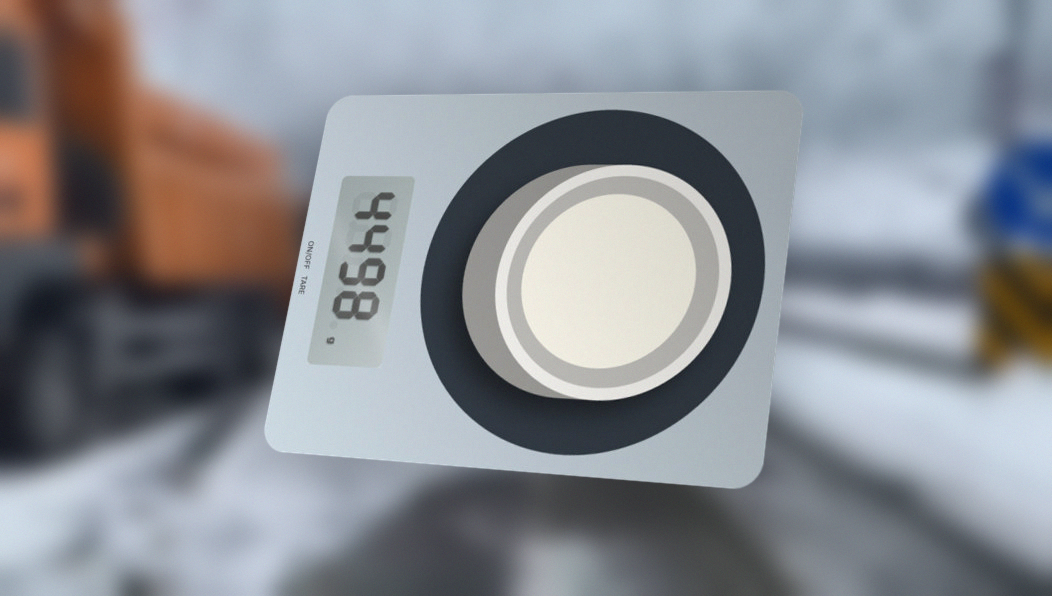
4498g
